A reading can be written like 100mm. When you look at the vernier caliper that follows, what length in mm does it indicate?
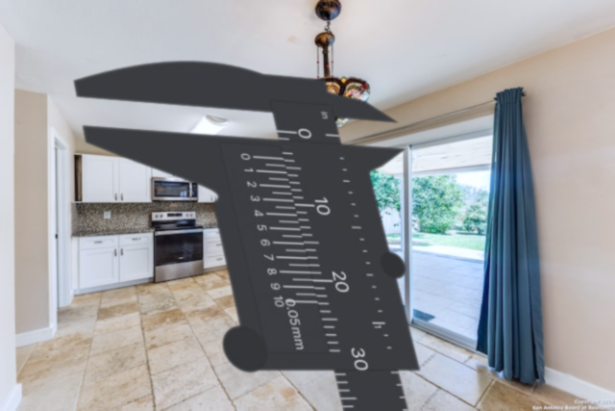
3.8mm
